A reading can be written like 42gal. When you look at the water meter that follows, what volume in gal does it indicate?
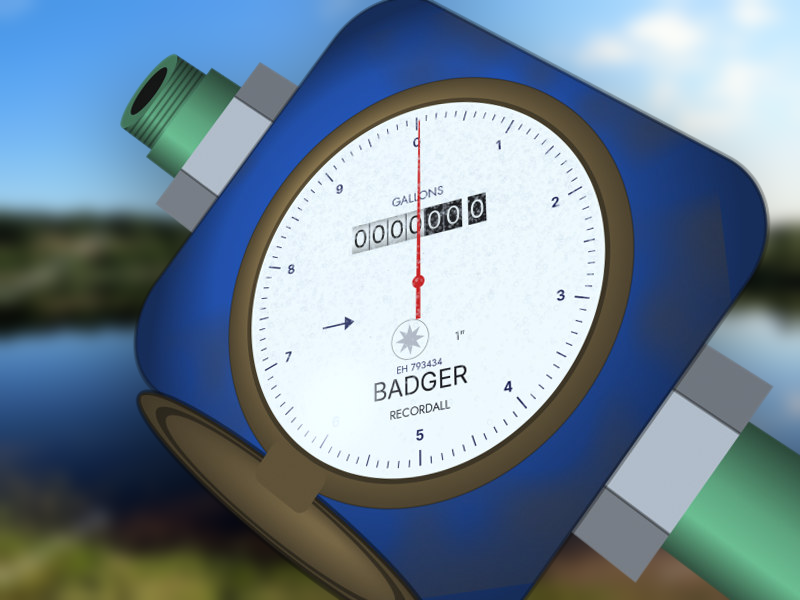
0.0gal
